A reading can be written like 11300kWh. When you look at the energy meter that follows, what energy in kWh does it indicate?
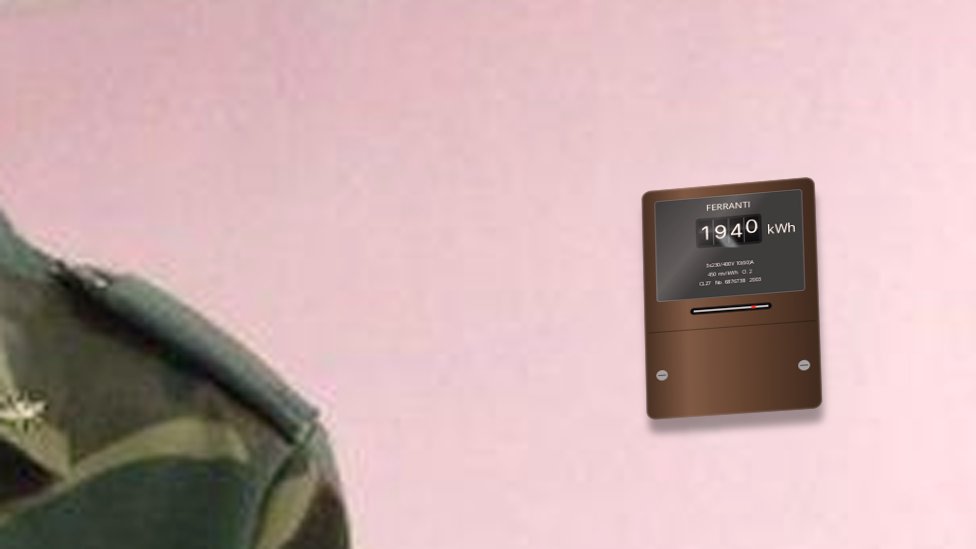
1940kWh
